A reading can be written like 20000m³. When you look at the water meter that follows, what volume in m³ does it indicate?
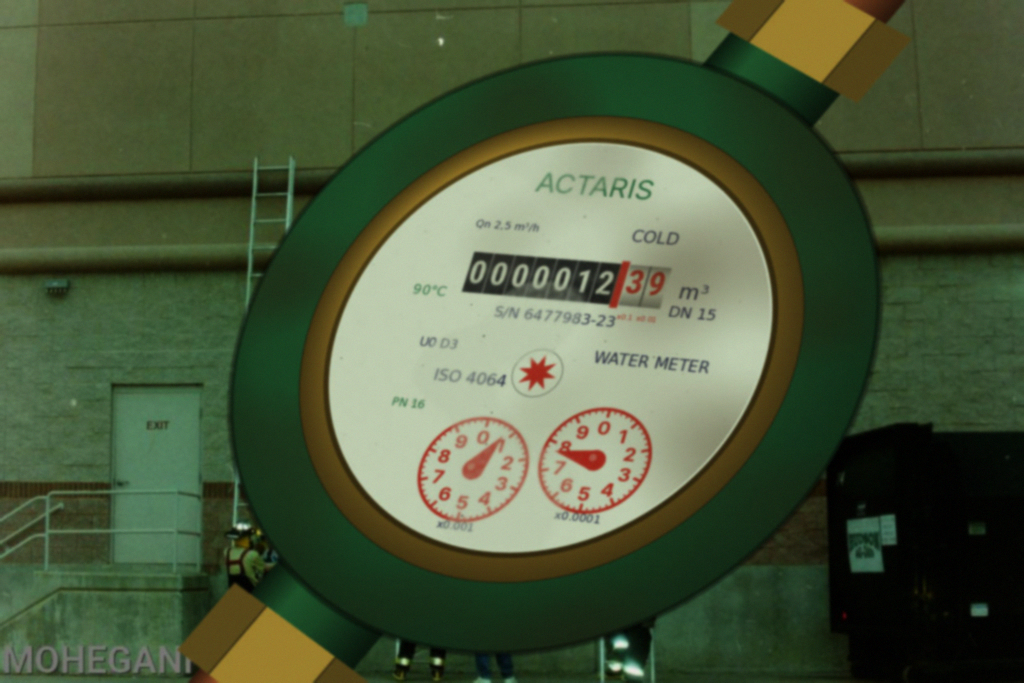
12.3907m³
